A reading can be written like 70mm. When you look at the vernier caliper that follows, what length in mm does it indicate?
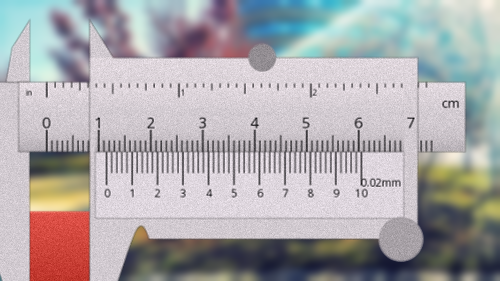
11.5mm
